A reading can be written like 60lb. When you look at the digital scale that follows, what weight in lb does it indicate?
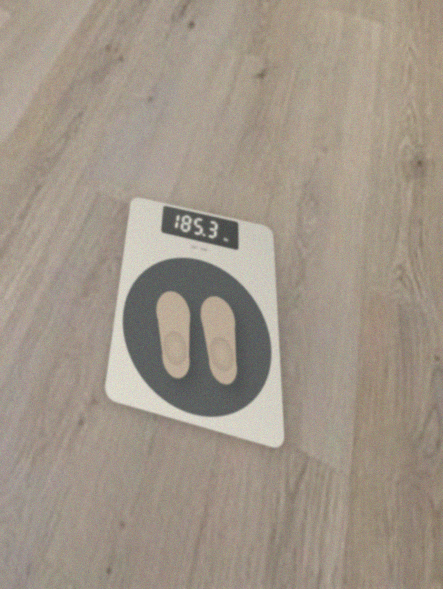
185.3lb
